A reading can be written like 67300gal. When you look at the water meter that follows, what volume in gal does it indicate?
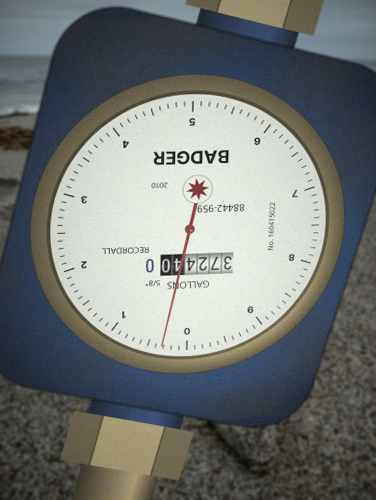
3724400.3gal
